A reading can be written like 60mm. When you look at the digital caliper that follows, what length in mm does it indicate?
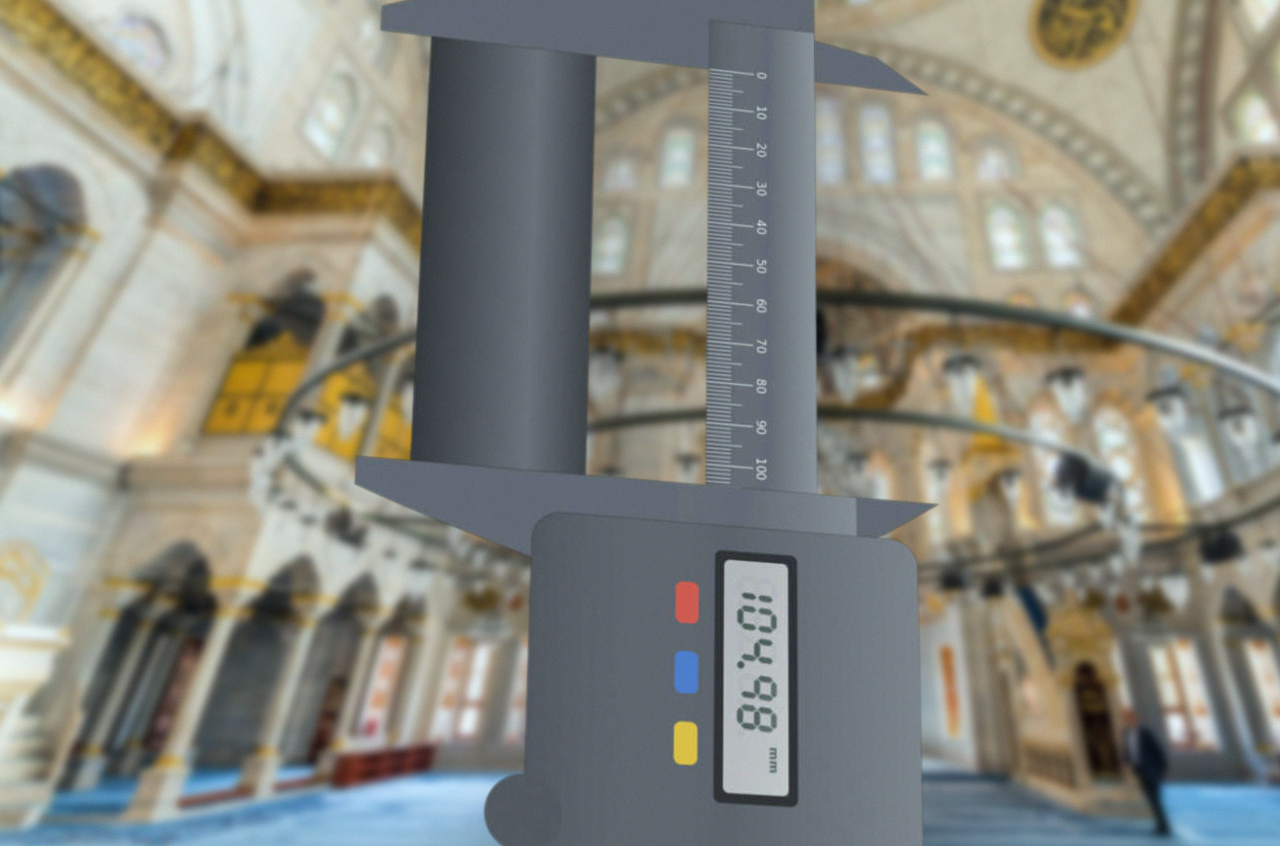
104.98mm
